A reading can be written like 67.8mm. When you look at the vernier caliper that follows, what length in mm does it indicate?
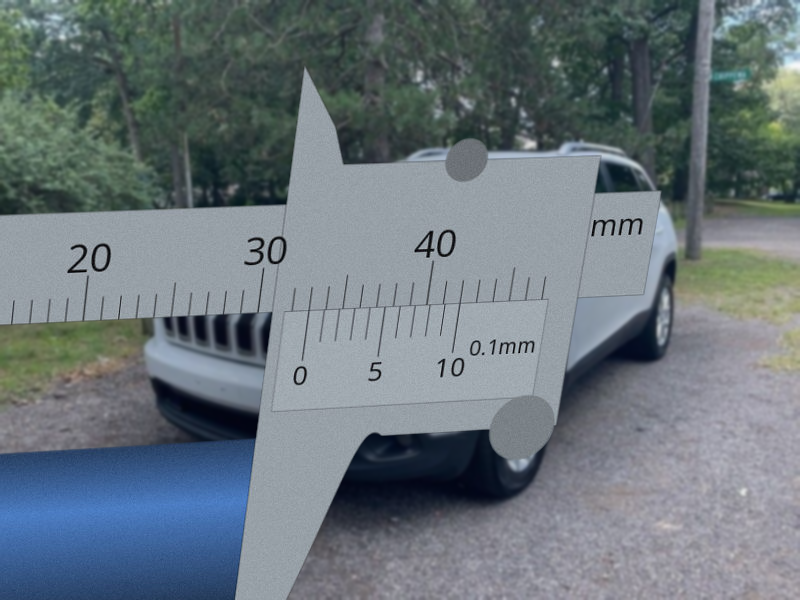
33.0mm
